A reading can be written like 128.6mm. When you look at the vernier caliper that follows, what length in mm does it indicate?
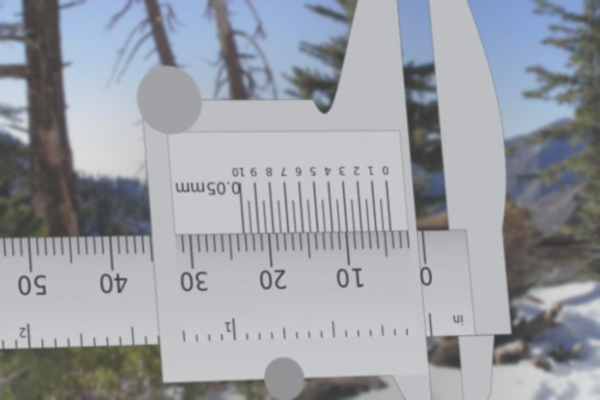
4.2mm
